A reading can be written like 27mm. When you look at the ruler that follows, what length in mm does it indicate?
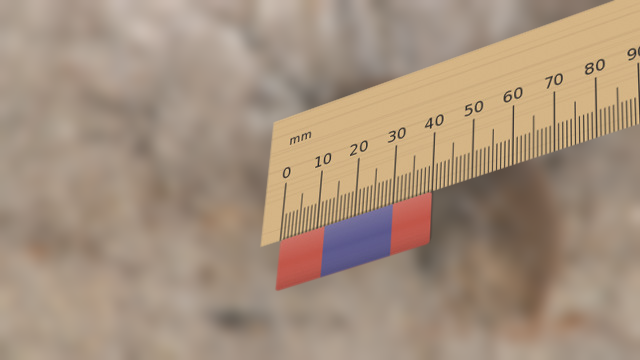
40mm
